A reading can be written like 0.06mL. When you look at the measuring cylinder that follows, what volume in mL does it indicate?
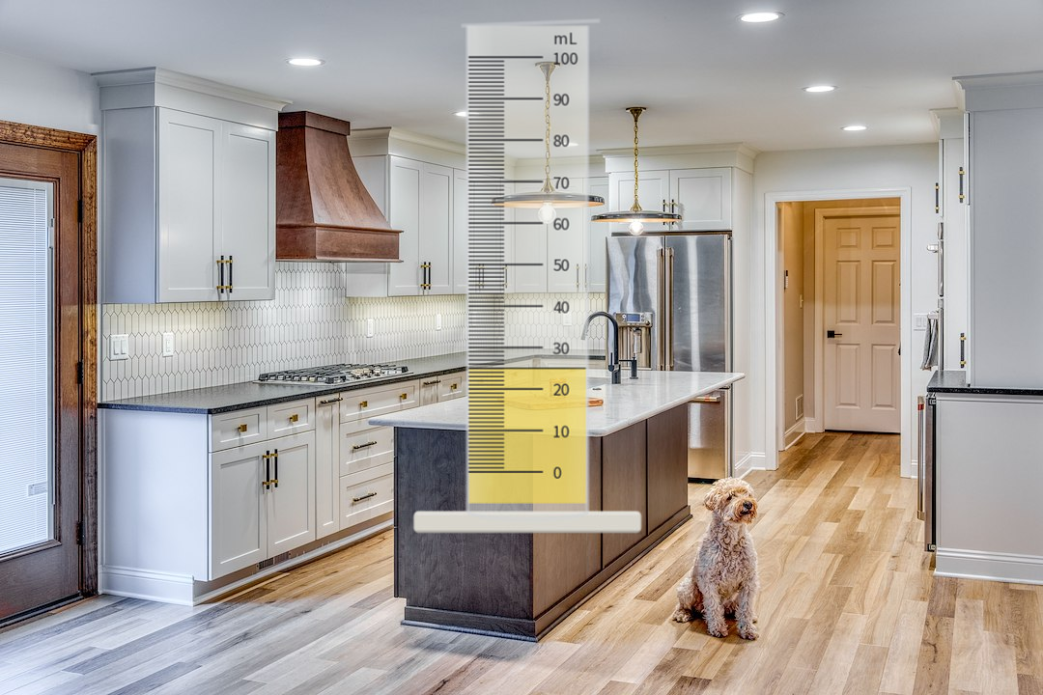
25mL
